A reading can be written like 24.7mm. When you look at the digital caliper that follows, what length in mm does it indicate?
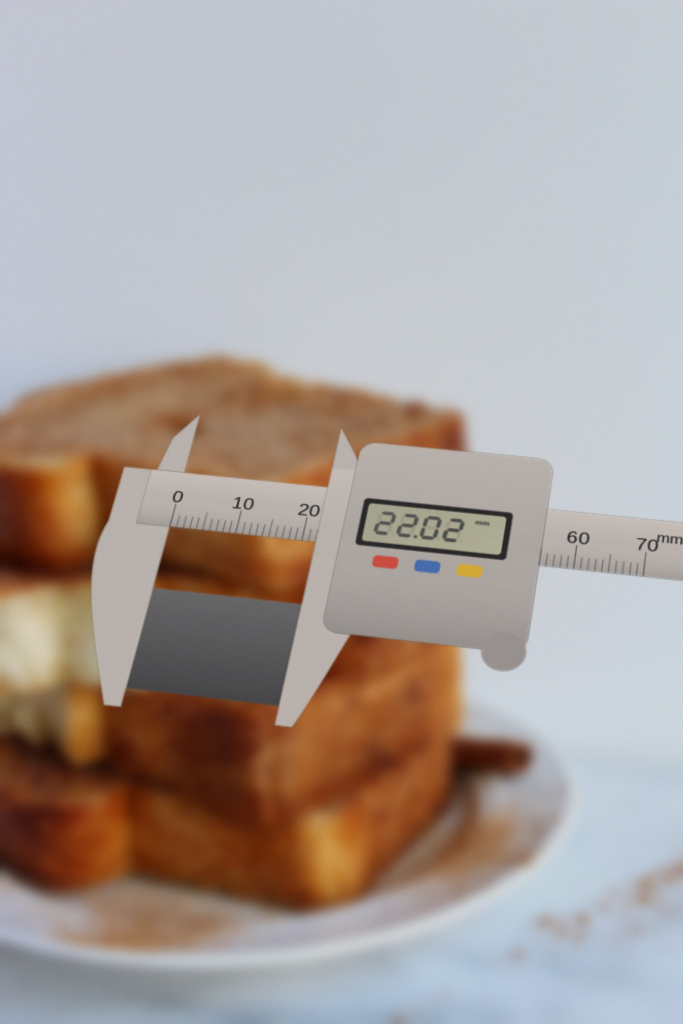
22.02mm
